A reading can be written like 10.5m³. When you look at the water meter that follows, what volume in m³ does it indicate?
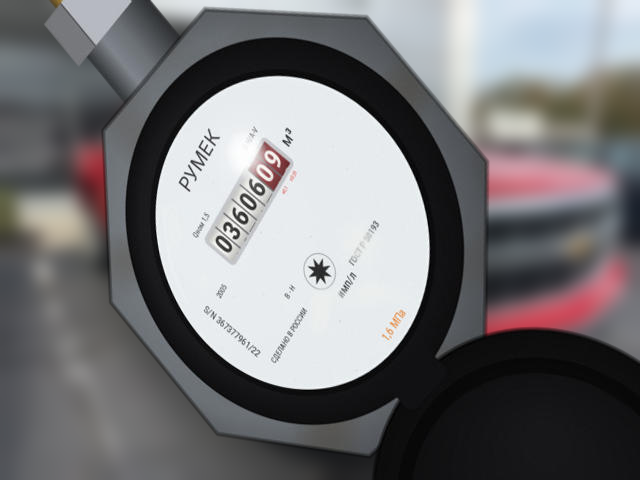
3606.09m³
